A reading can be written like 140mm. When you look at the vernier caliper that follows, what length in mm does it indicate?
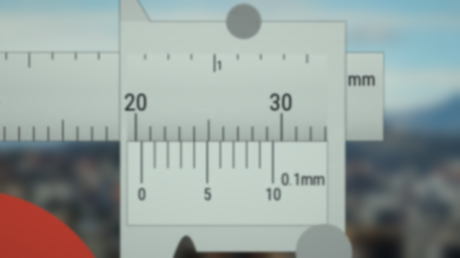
20.4mm
